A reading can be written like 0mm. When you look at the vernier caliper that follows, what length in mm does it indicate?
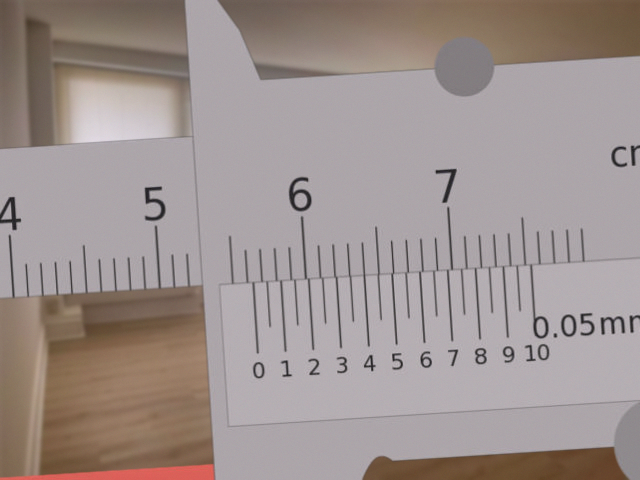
56.4mm
